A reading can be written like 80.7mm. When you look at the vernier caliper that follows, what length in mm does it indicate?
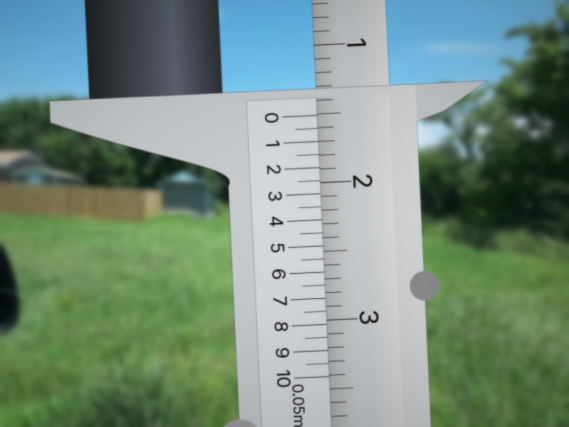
15.1mm
